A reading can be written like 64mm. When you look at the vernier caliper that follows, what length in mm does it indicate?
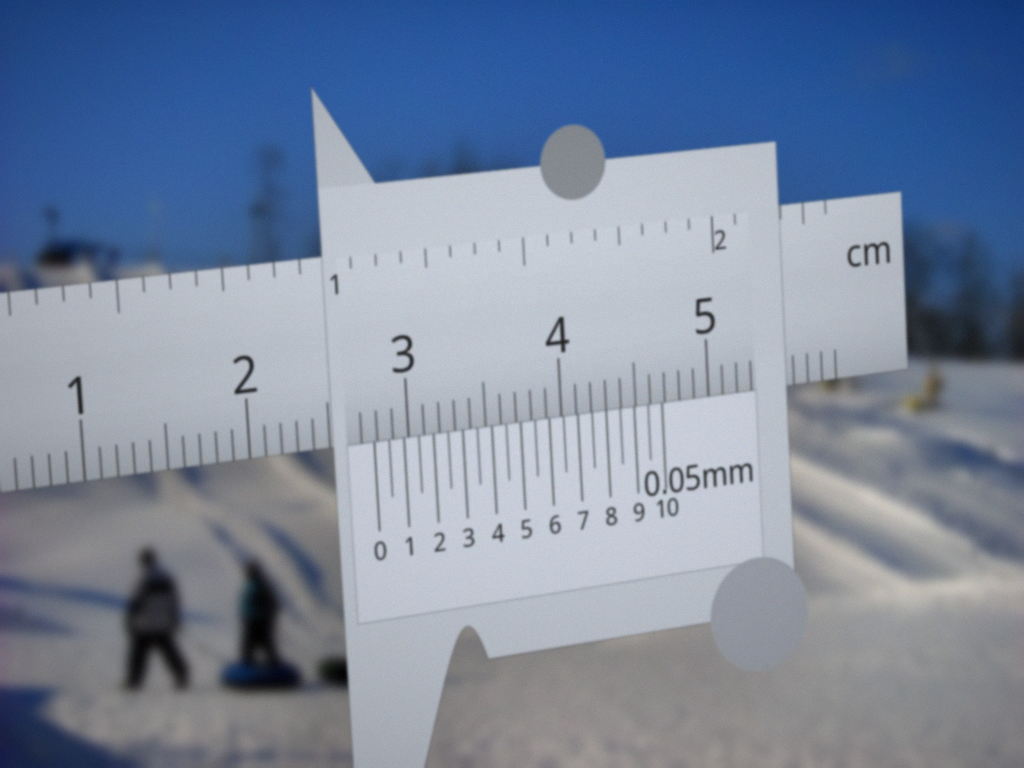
27.8mm
